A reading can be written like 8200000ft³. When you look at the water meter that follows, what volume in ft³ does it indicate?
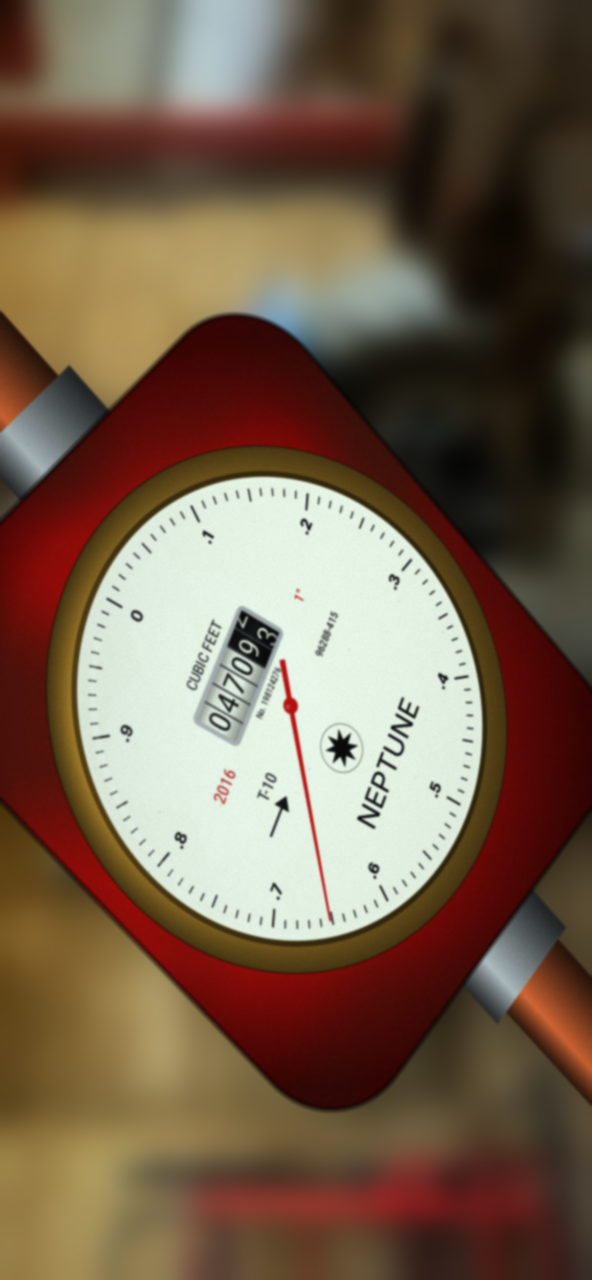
47092.65ft³
